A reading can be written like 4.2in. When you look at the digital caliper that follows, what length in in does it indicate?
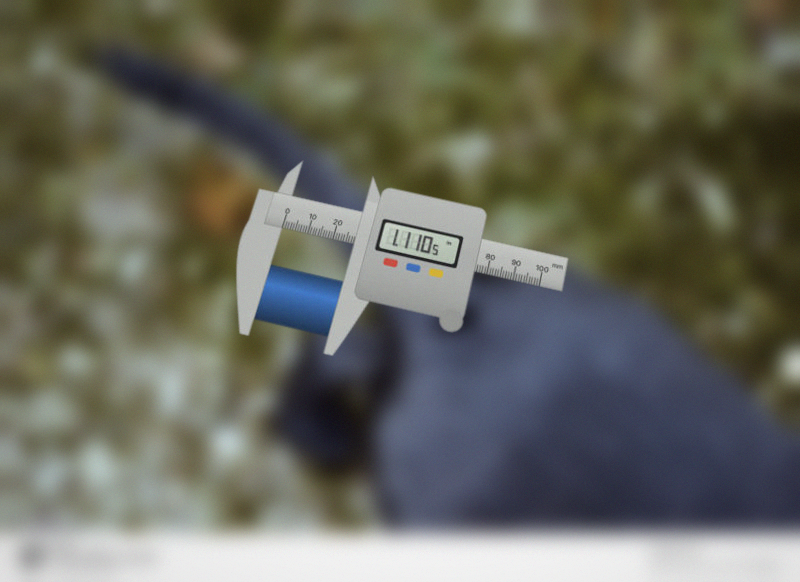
1.1105in
